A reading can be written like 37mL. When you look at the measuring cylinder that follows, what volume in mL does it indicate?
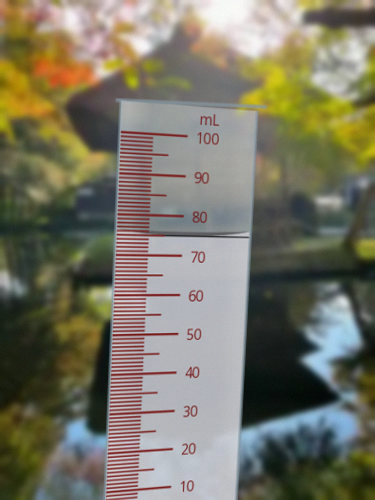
75mL
